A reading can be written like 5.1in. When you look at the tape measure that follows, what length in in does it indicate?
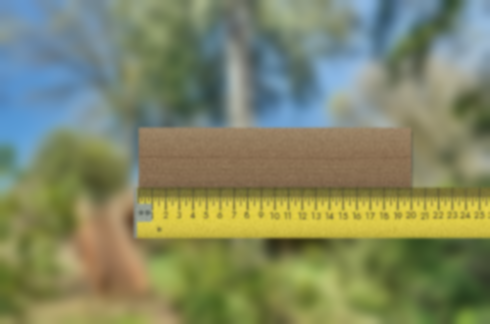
20in
